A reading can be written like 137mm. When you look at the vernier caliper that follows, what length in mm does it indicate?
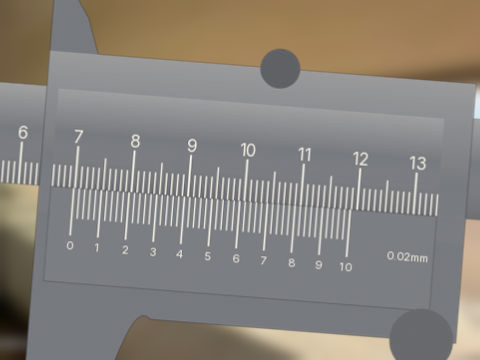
69.8mm
